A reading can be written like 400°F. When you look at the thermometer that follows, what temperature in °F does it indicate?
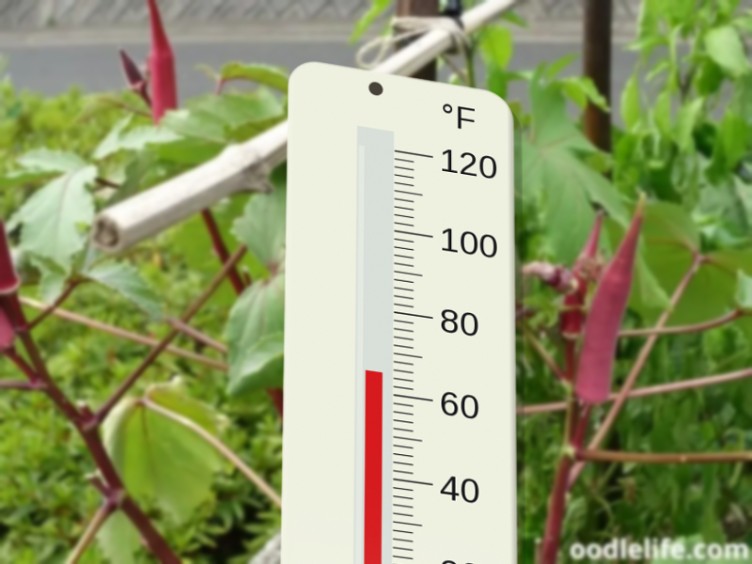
65°F
